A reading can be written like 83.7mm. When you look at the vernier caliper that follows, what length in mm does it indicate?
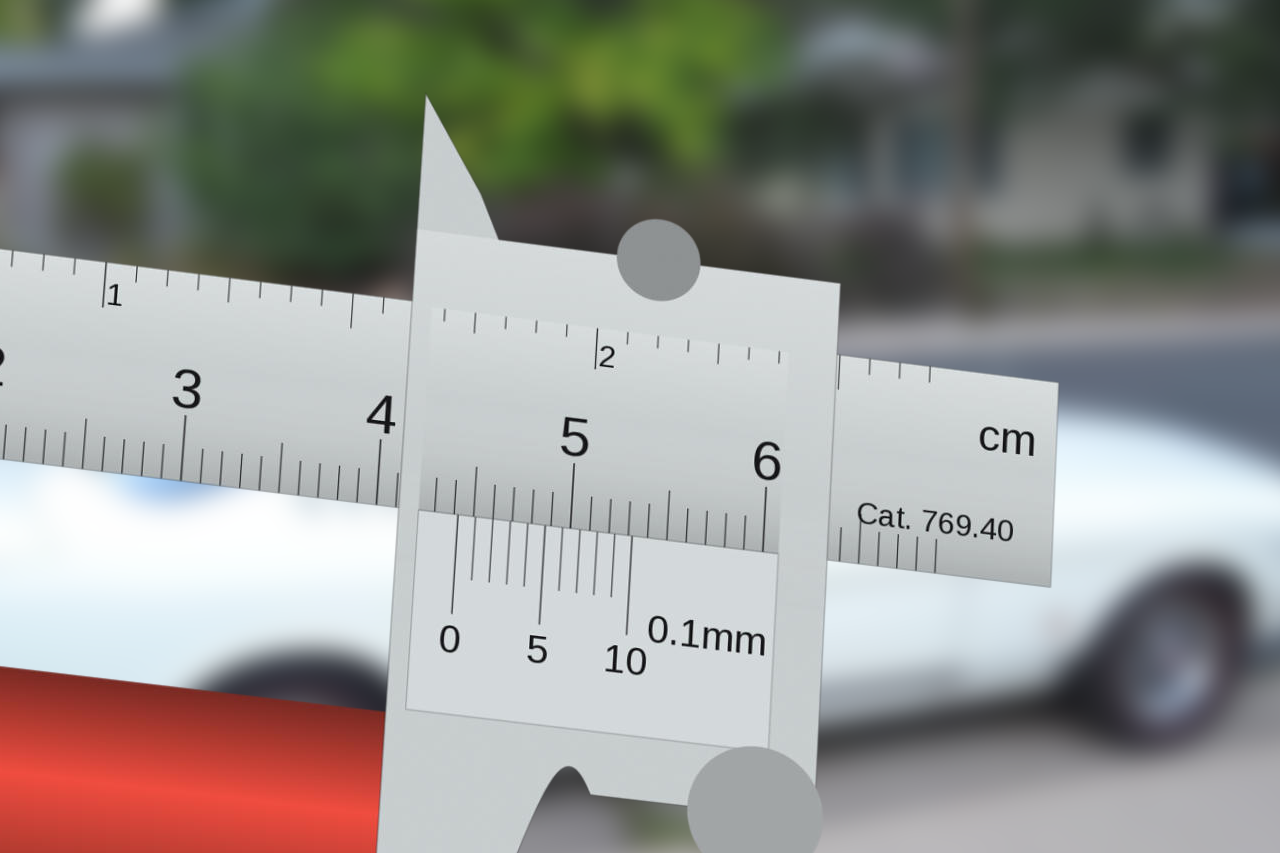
44.2mm
